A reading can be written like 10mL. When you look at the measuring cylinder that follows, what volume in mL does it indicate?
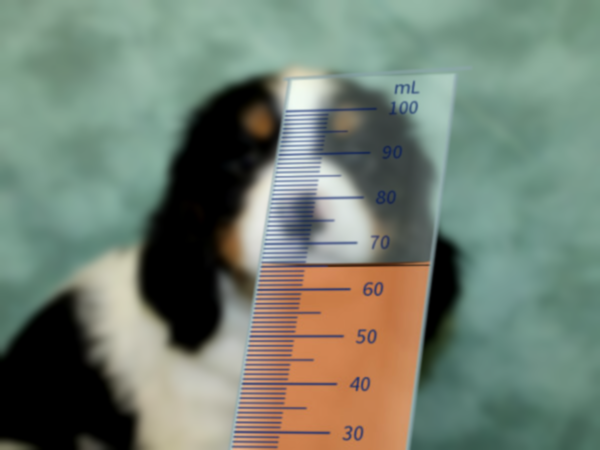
65mL
